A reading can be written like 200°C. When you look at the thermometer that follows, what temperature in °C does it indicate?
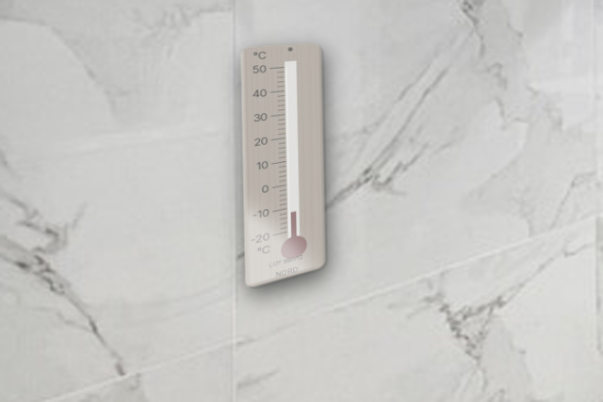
-12°C
